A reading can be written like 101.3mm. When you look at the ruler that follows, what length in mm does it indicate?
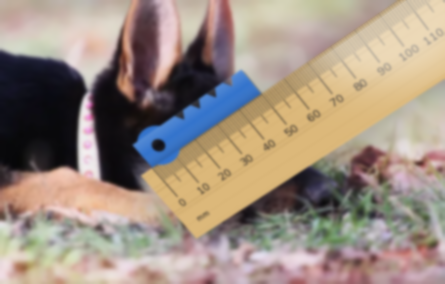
50mm
